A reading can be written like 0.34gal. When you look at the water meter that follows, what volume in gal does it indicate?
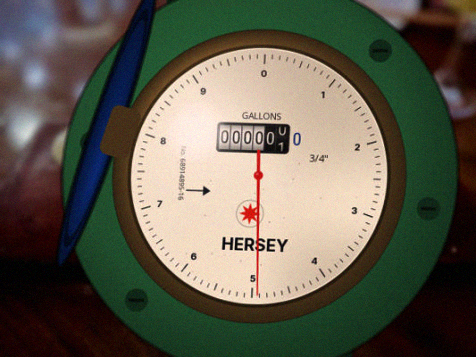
4.9gal
